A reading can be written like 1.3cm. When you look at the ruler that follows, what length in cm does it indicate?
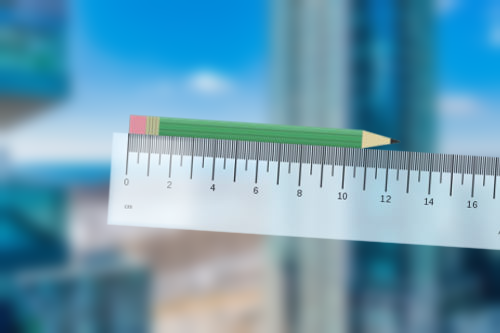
12.5cm
